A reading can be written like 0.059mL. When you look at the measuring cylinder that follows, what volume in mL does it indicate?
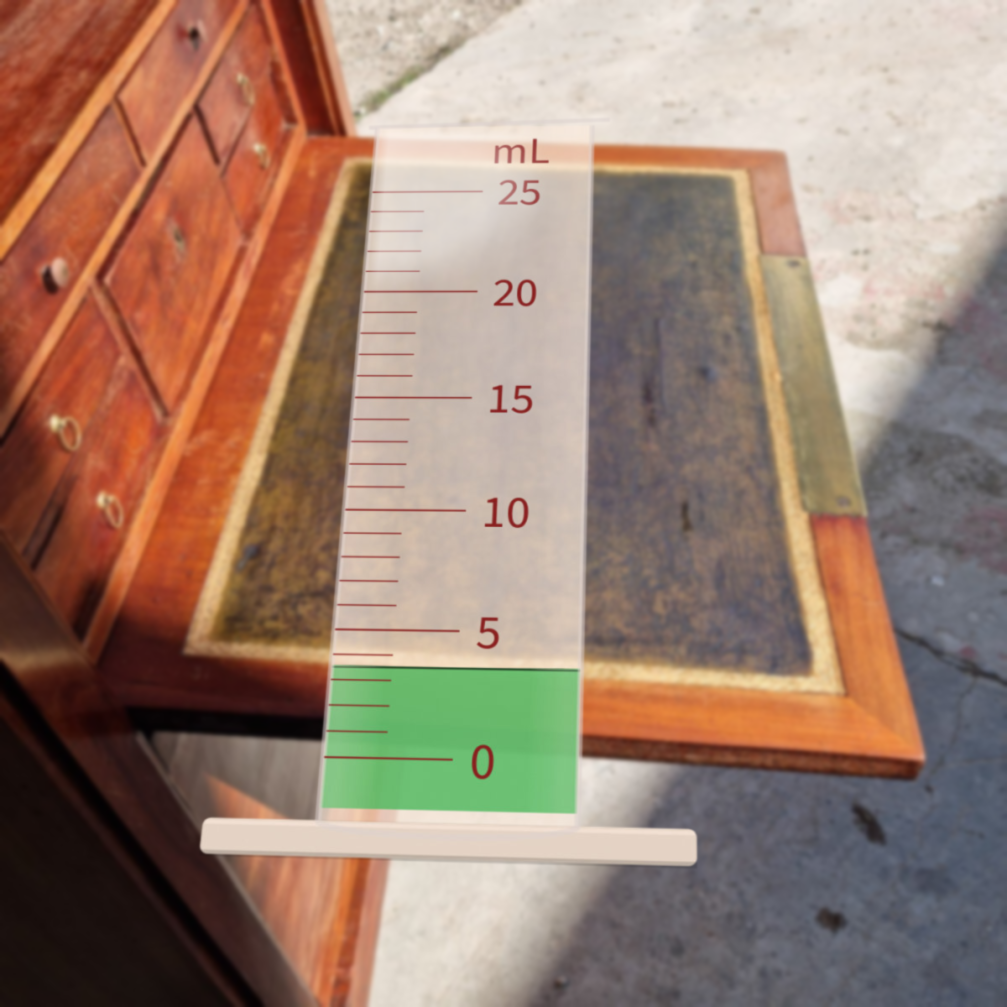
3.5mL
